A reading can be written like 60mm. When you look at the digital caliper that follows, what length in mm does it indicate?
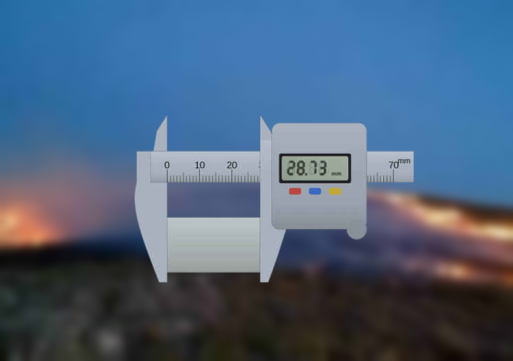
28.73mm
